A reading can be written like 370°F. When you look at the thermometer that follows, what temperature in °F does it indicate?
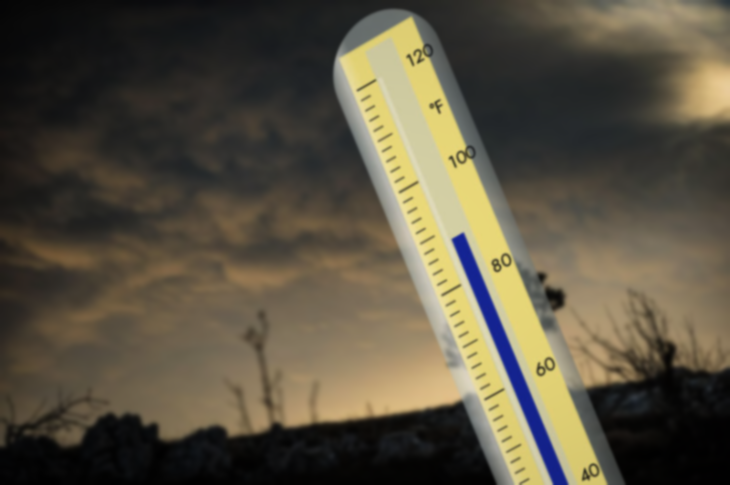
88°F
